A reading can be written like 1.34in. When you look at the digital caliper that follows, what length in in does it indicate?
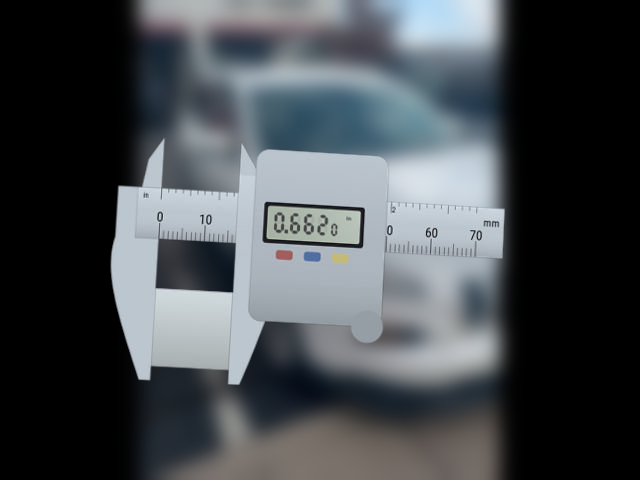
0.6620in
